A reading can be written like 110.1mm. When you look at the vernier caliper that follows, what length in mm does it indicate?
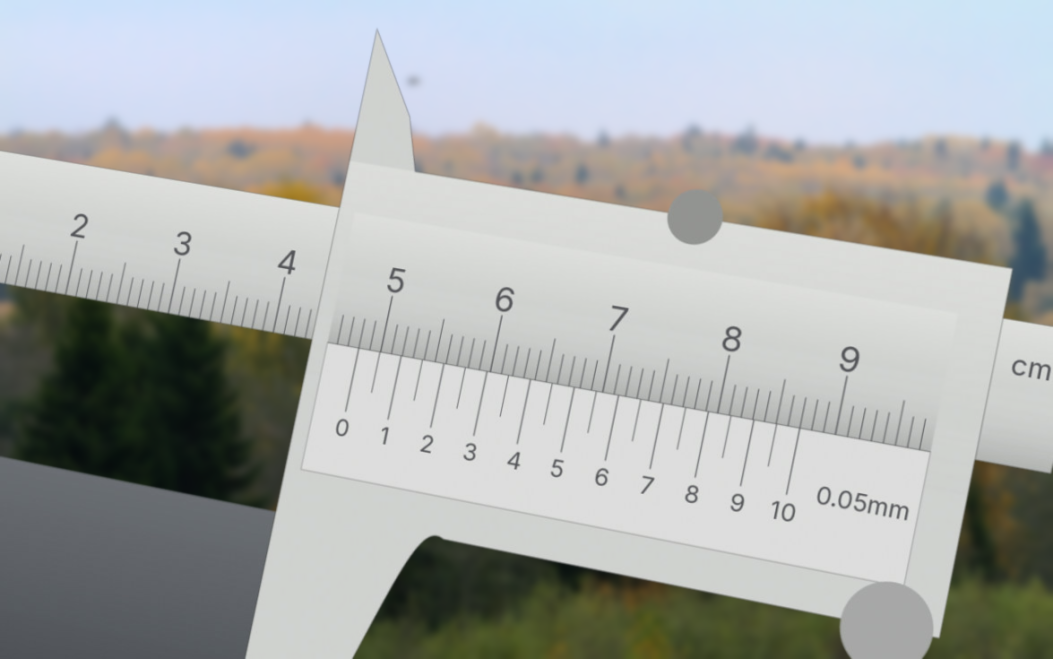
48.0mm
